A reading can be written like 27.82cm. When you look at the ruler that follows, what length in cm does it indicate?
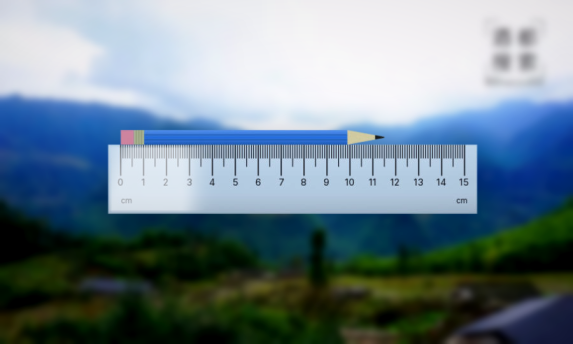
11.5cm
